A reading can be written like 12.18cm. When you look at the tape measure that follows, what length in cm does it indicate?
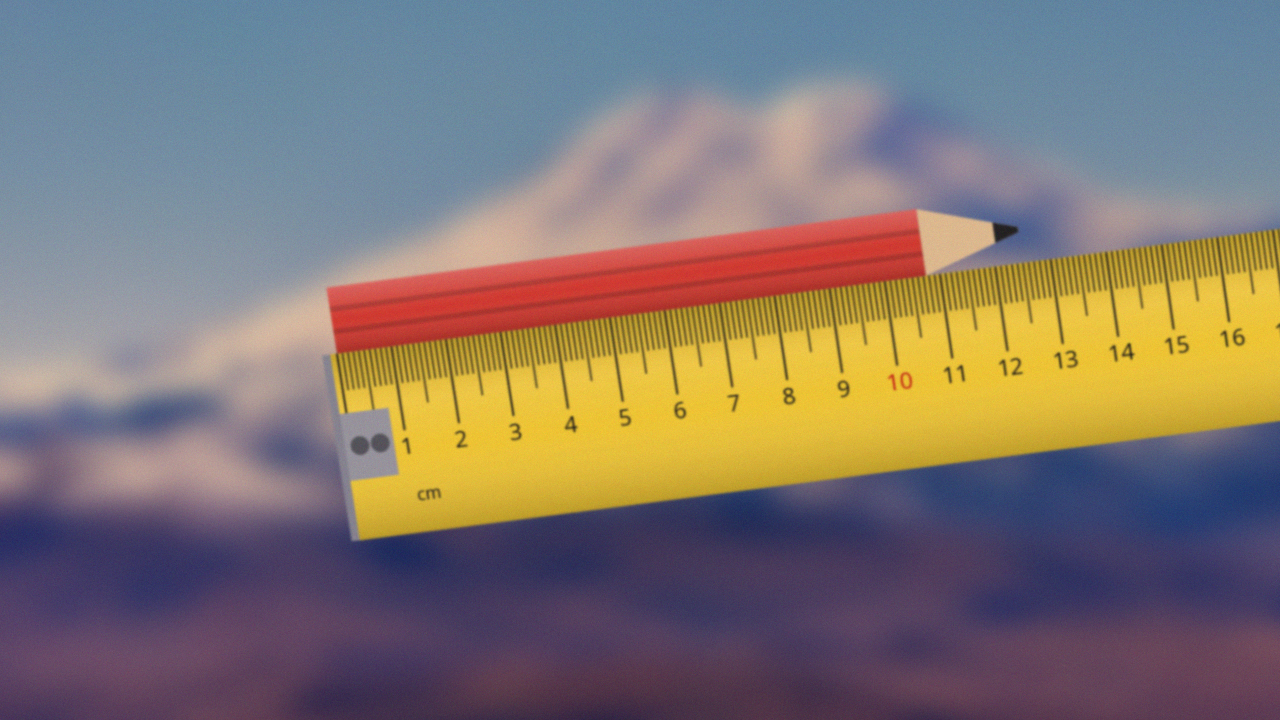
12.5cm
